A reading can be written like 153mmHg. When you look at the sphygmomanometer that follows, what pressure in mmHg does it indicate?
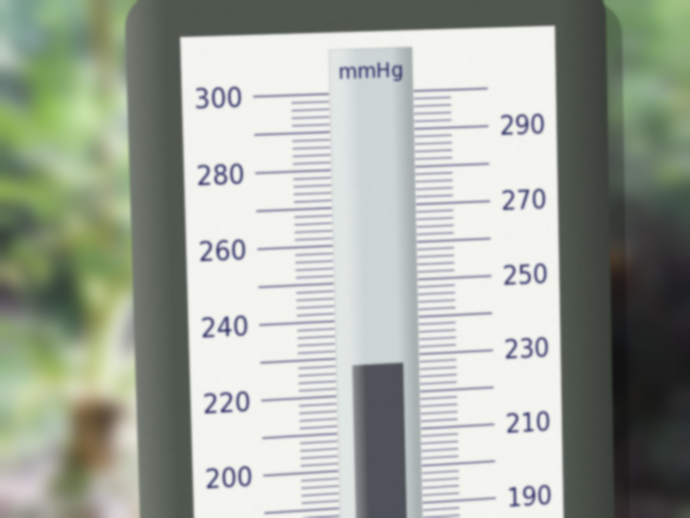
228mmHg
